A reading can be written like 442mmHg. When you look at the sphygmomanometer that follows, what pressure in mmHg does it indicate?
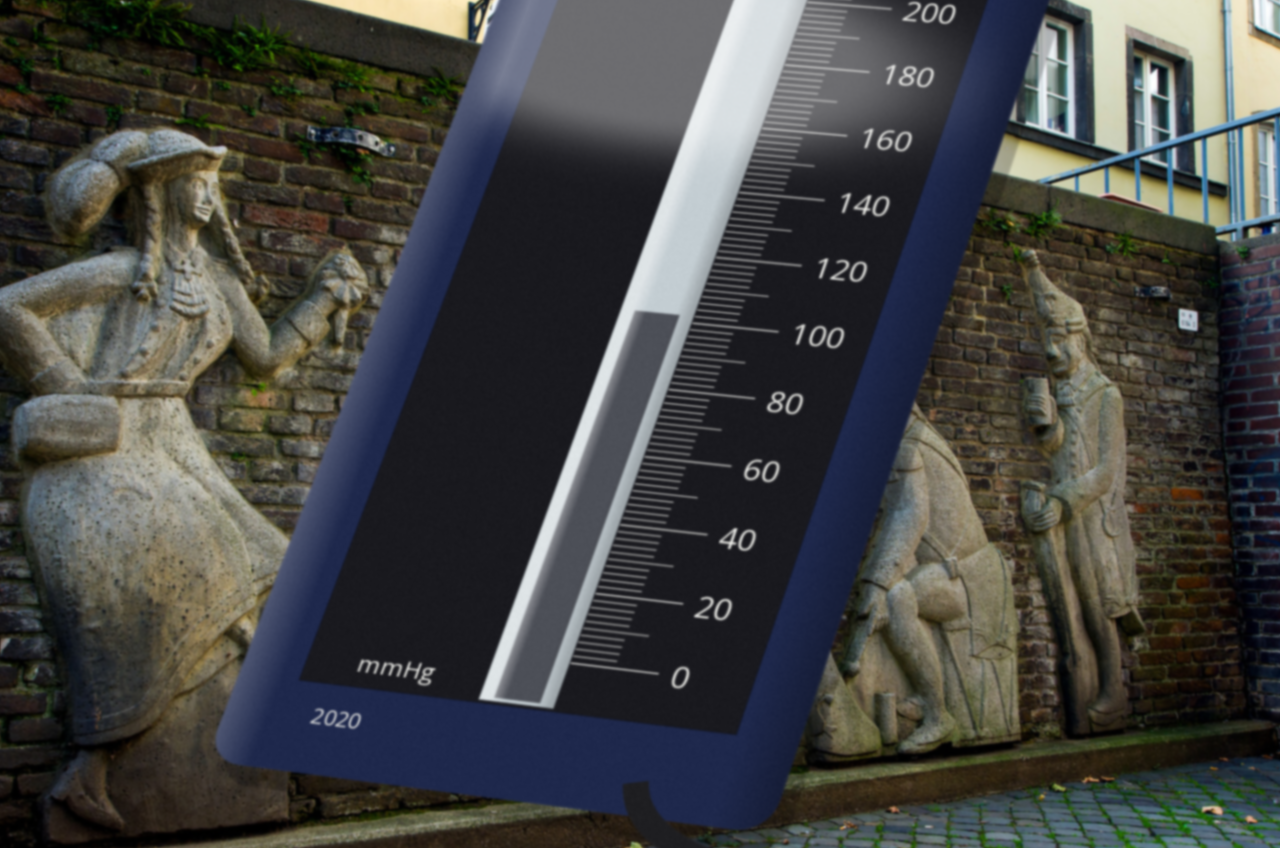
102mmHg
